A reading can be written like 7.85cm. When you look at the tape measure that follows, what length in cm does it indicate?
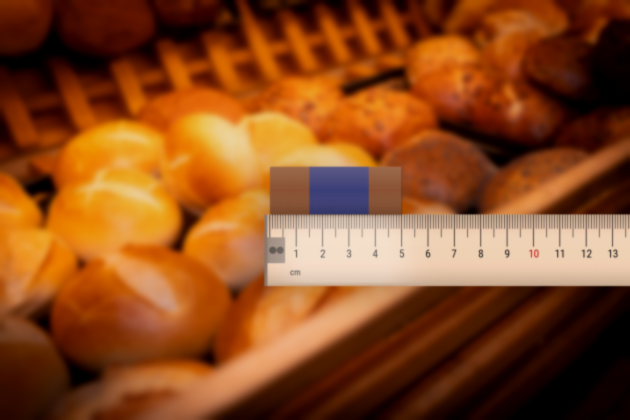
5cm
